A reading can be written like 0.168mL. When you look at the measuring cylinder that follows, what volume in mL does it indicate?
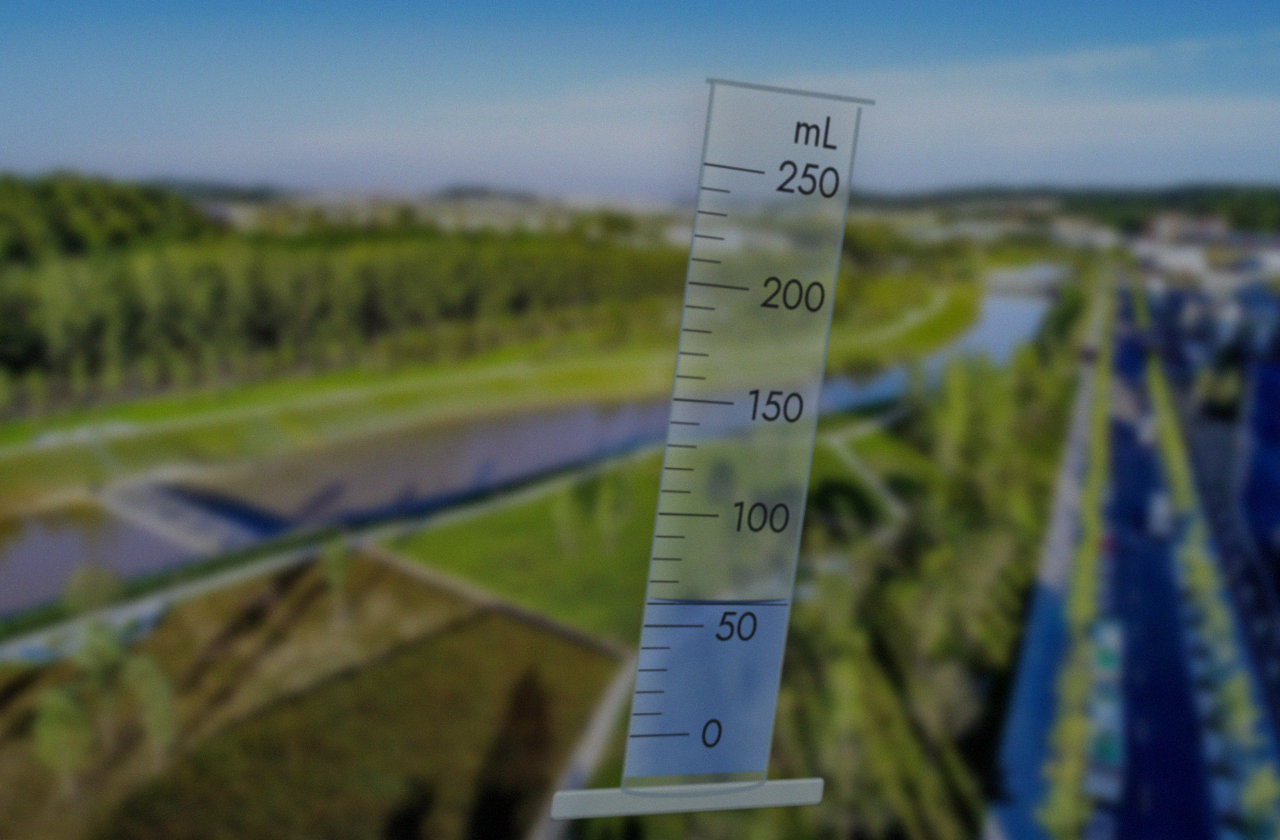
60mL
